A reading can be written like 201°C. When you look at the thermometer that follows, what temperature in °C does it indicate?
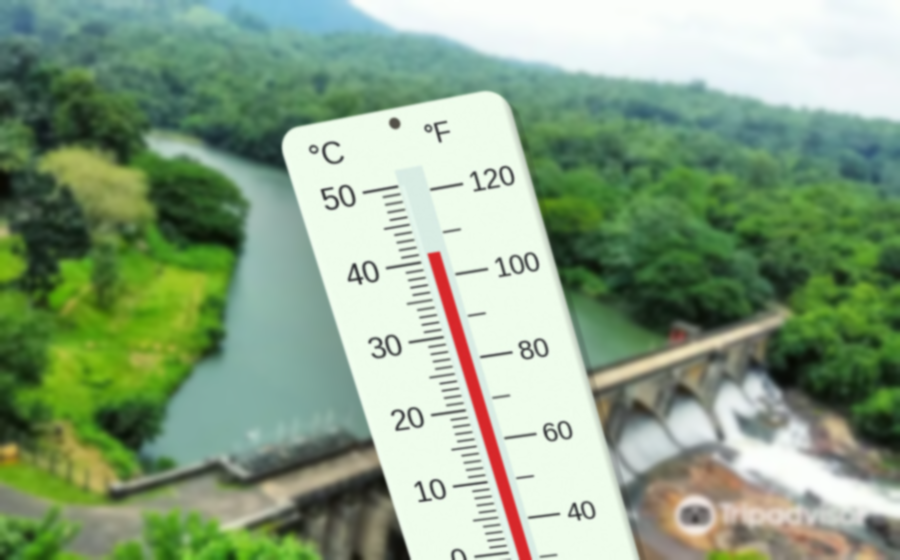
41°C
